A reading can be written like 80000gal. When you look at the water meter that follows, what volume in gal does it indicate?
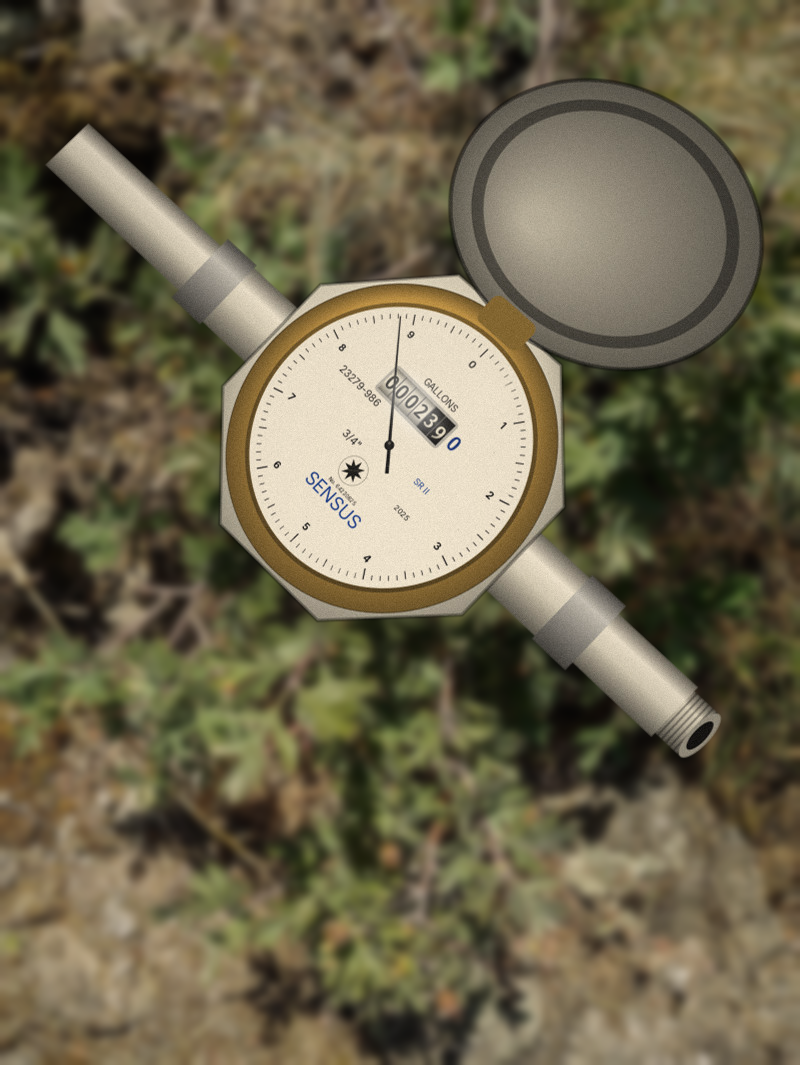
2388.8gal
